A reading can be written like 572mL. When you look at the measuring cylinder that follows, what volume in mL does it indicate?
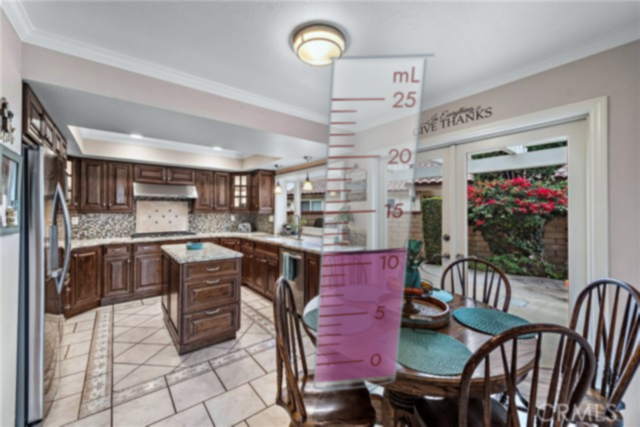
11mL
